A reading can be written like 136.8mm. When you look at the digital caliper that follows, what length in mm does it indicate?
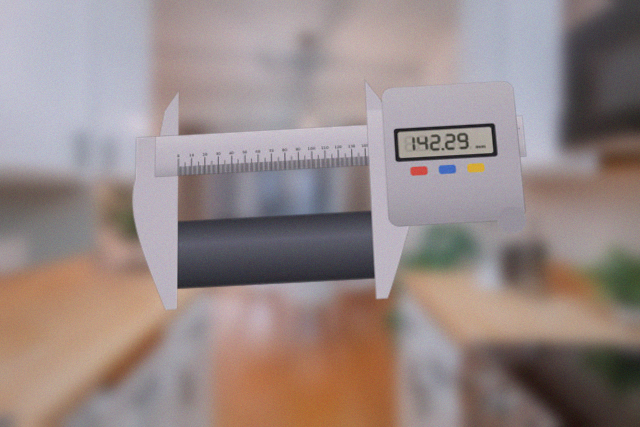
142.29mm
